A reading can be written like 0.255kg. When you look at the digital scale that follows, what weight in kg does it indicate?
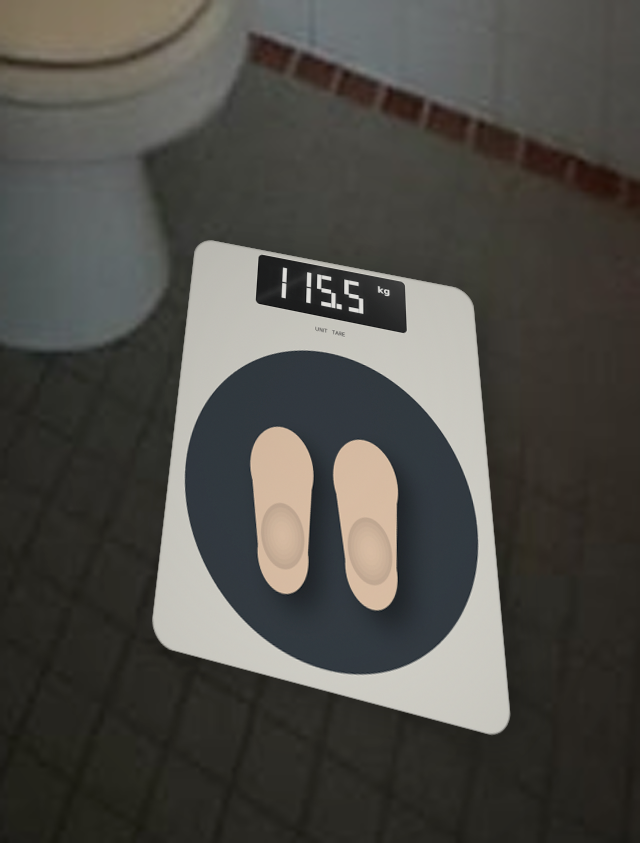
115.5kg
